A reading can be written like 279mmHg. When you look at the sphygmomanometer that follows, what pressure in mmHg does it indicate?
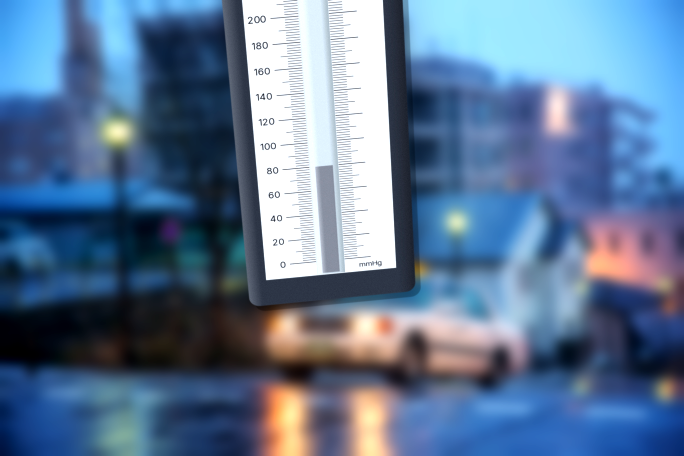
80mmHg
